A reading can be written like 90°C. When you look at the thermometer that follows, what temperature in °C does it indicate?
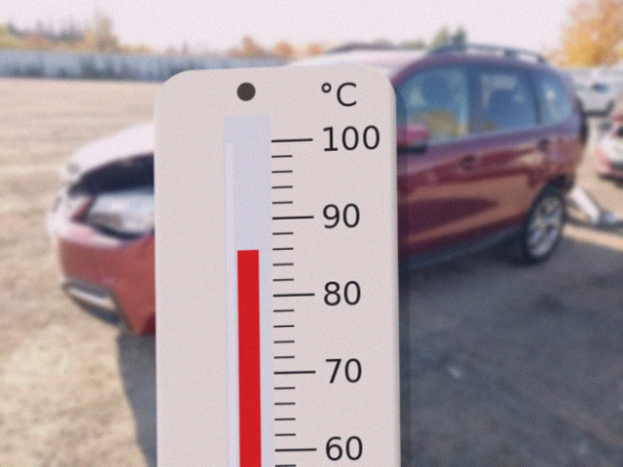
86°C
